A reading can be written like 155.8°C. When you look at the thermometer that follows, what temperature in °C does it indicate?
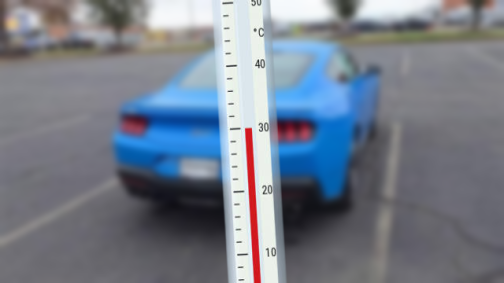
30°C
